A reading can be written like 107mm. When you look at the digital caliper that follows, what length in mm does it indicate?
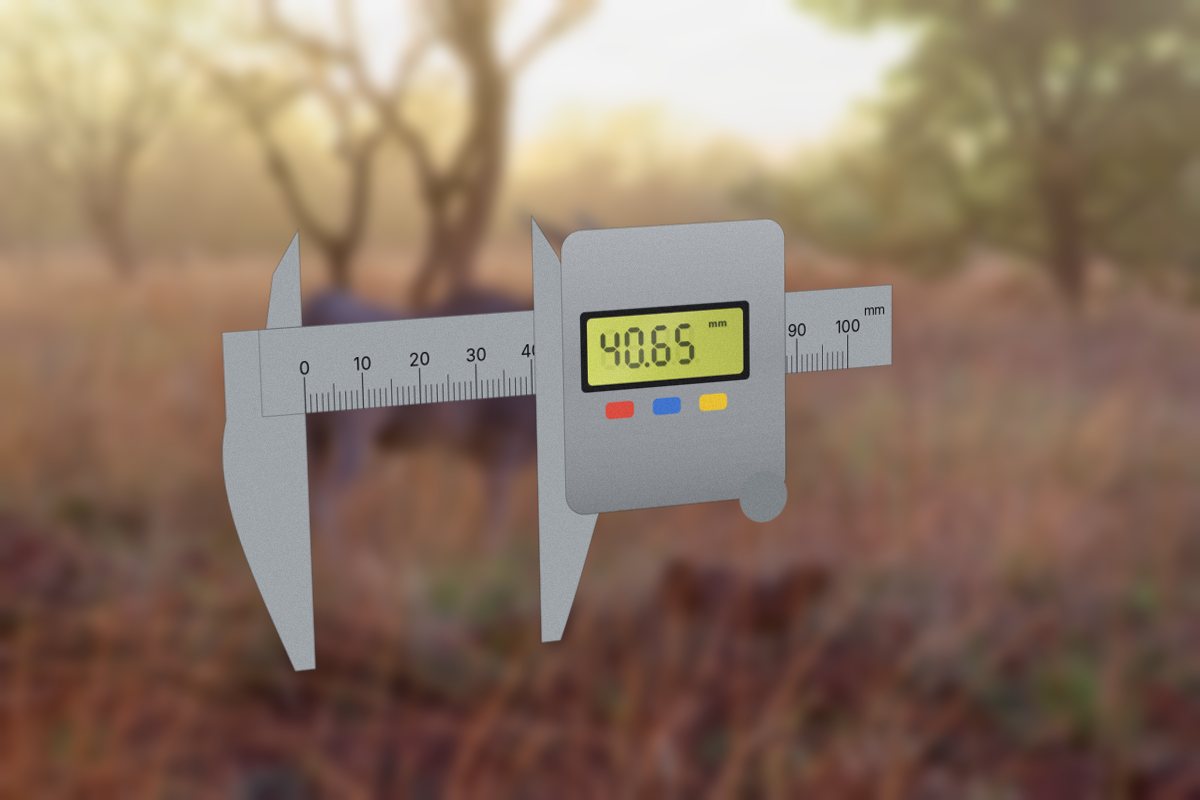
40.65mm
